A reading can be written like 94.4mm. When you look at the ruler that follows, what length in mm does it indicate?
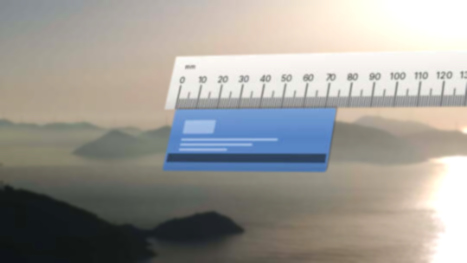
75mm
